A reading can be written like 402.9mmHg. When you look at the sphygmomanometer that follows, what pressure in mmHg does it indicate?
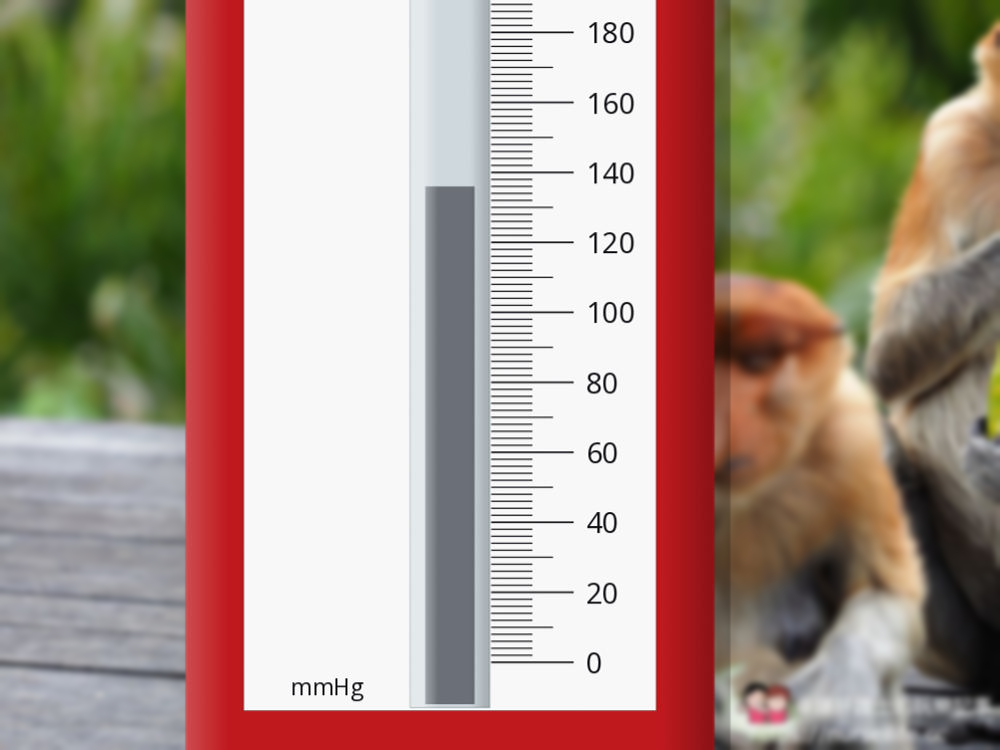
136mmHg
